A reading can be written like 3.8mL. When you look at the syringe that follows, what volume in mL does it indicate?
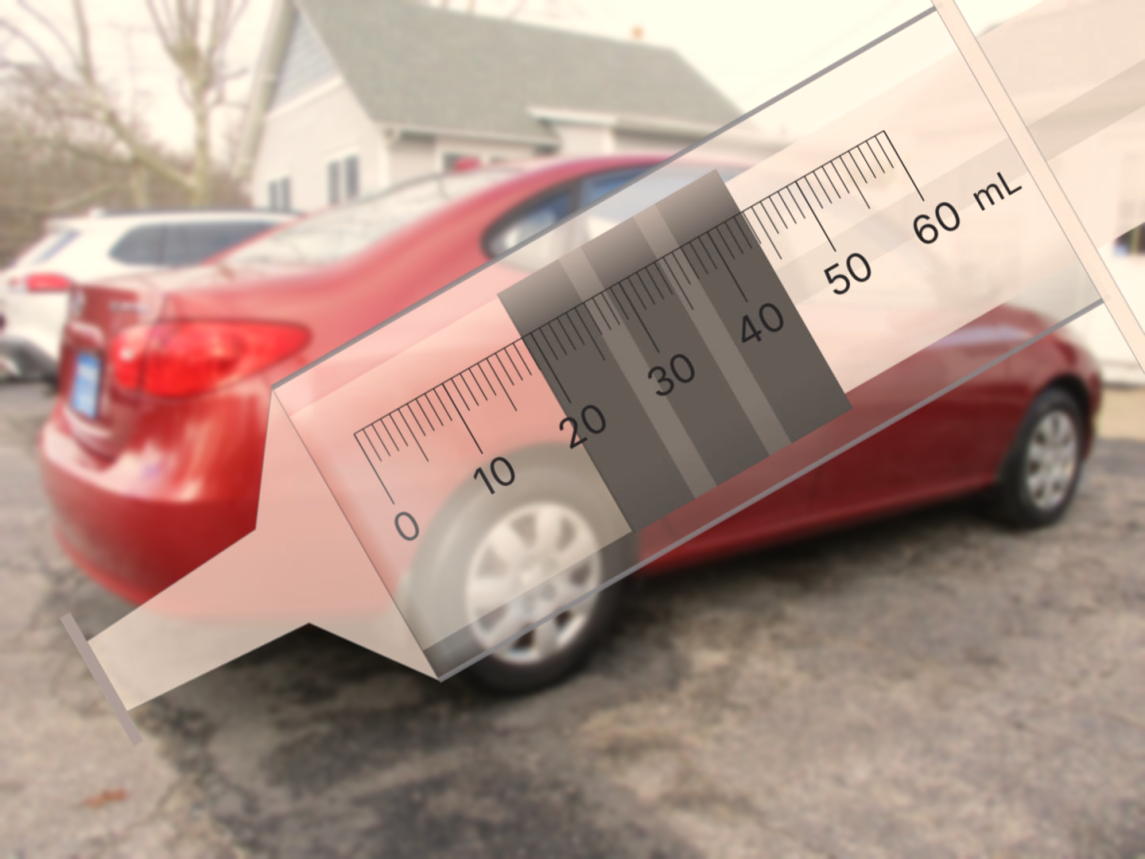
19mL
